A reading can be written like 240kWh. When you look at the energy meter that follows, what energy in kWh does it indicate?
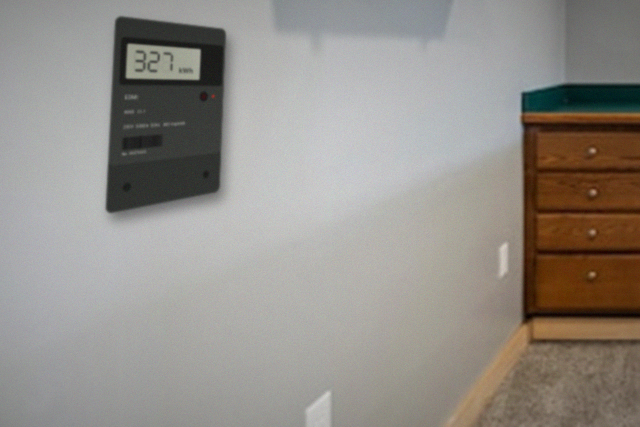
327kWh
